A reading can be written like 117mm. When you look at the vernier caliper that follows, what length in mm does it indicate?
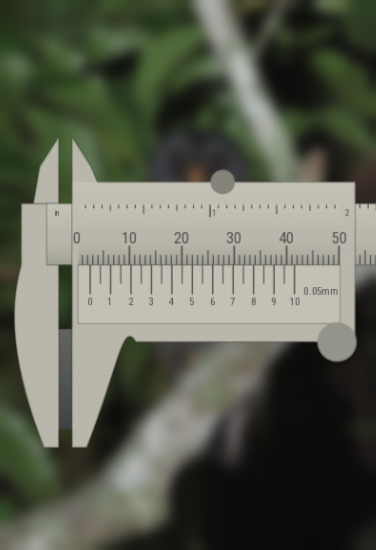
2.5mm
